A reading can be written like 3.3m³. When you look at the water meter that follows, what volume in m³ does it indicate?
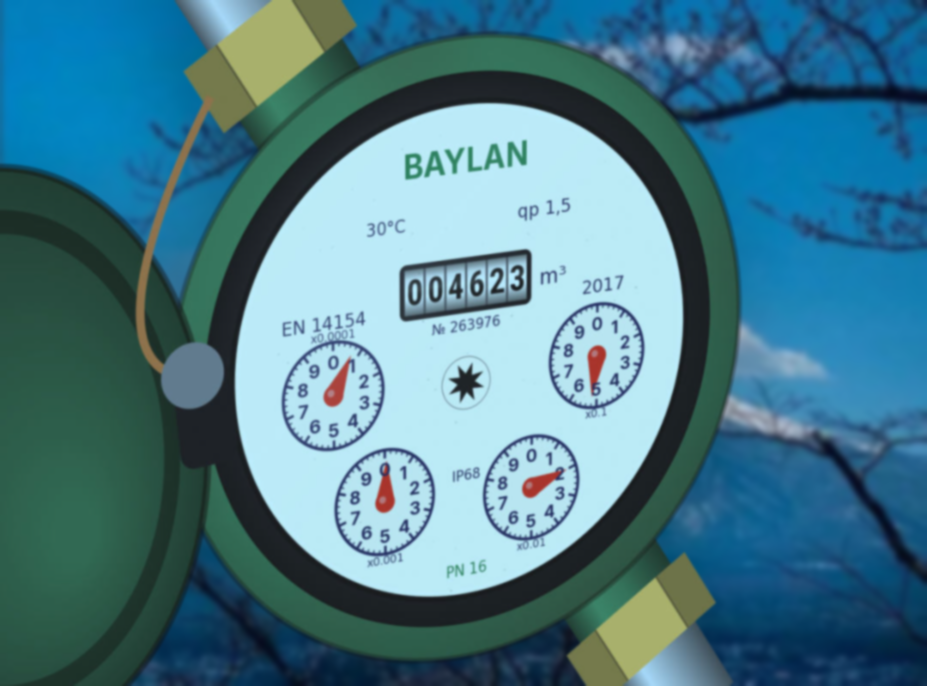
4623.5200m³
